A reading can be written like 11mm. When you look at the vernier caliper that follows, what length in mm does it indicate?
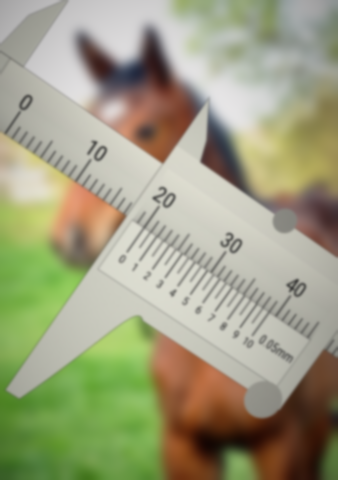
20.0mm
